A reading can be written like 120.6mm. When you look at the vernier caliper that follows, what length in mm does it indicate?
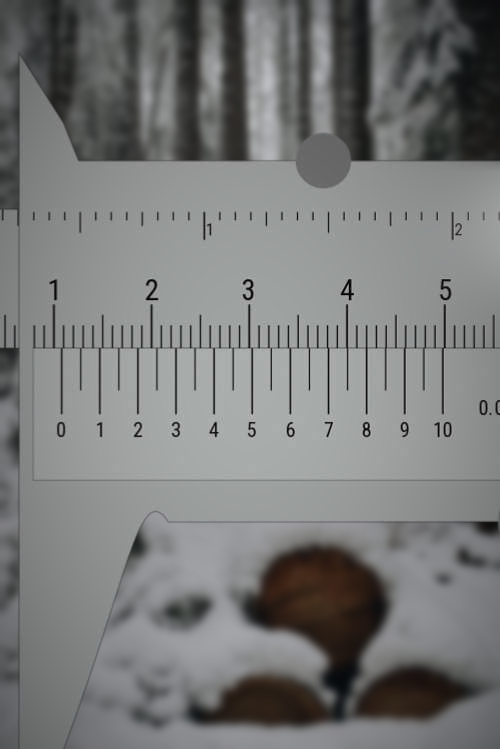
10.8mm
